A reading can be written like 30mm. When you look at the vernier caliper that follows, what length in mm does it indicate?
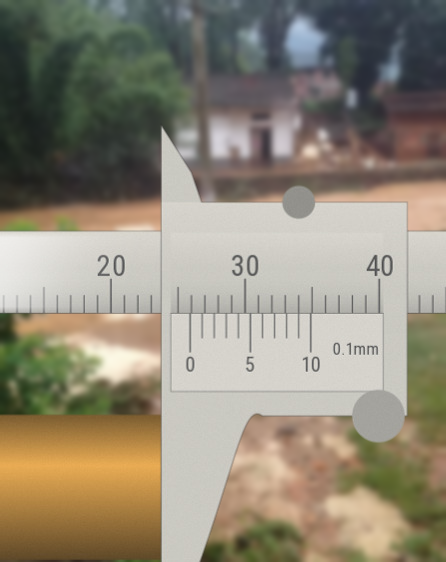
25.9mm
